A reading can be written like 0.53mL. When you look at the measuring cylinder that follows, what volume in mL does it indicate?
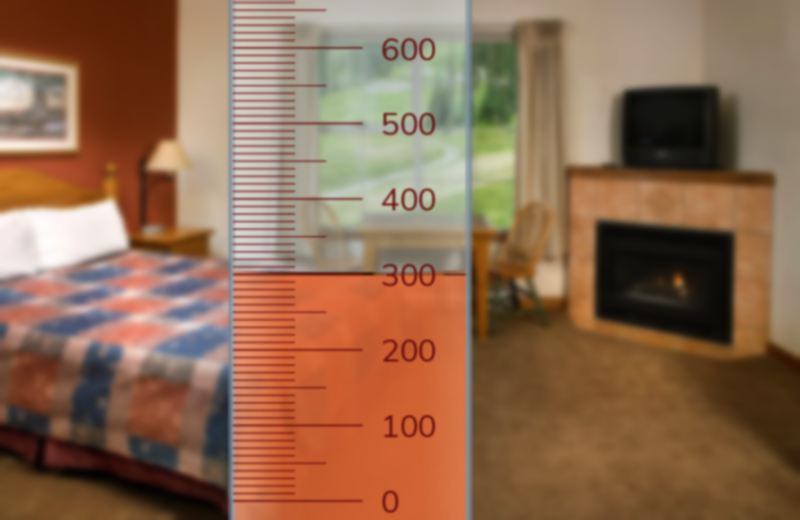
300mL
